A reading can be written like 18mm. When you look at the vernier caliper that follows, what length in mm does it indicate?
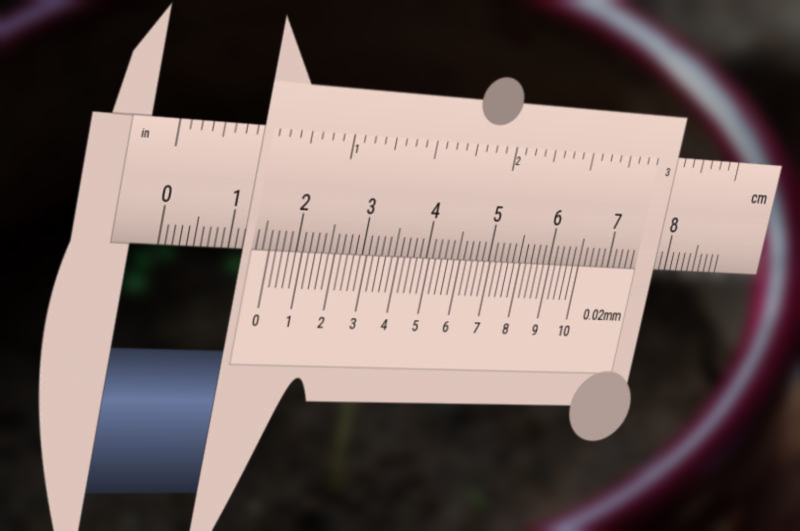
16.0mm
